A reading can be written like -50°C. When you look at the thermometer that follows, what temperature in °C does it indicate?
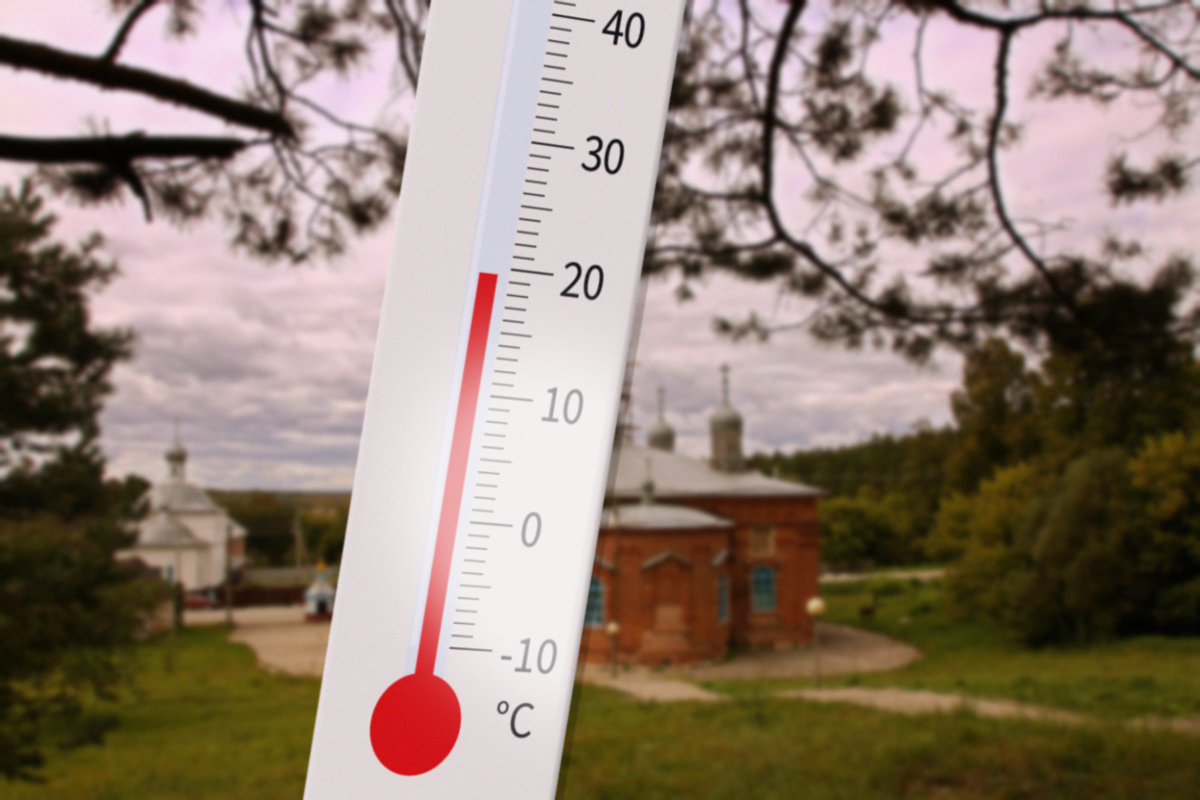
19.5°C
